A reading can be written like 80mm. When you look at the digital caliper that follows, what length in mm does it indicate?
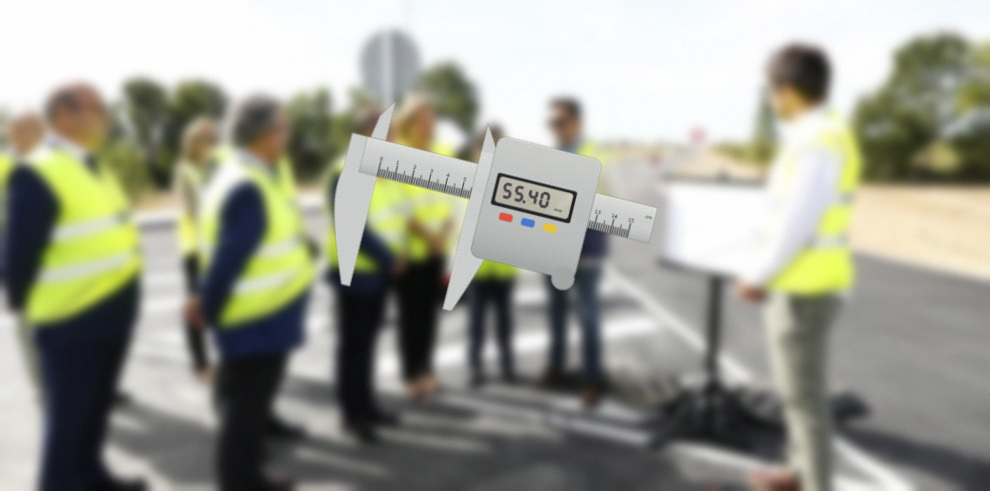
55.40mm
